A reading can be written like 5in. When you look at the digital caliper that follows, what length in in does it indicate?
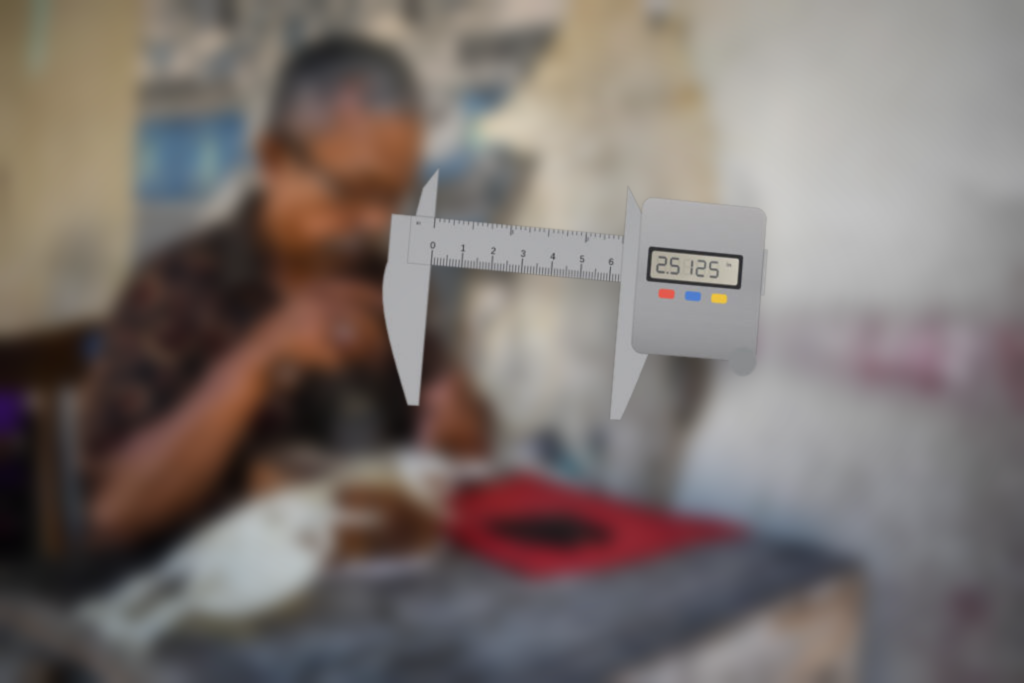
2.5125in
